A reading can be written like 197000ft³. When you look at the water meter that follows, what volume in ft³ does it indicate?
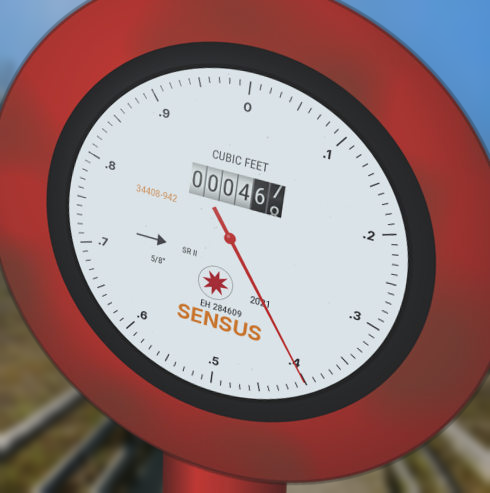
467.40ft³
